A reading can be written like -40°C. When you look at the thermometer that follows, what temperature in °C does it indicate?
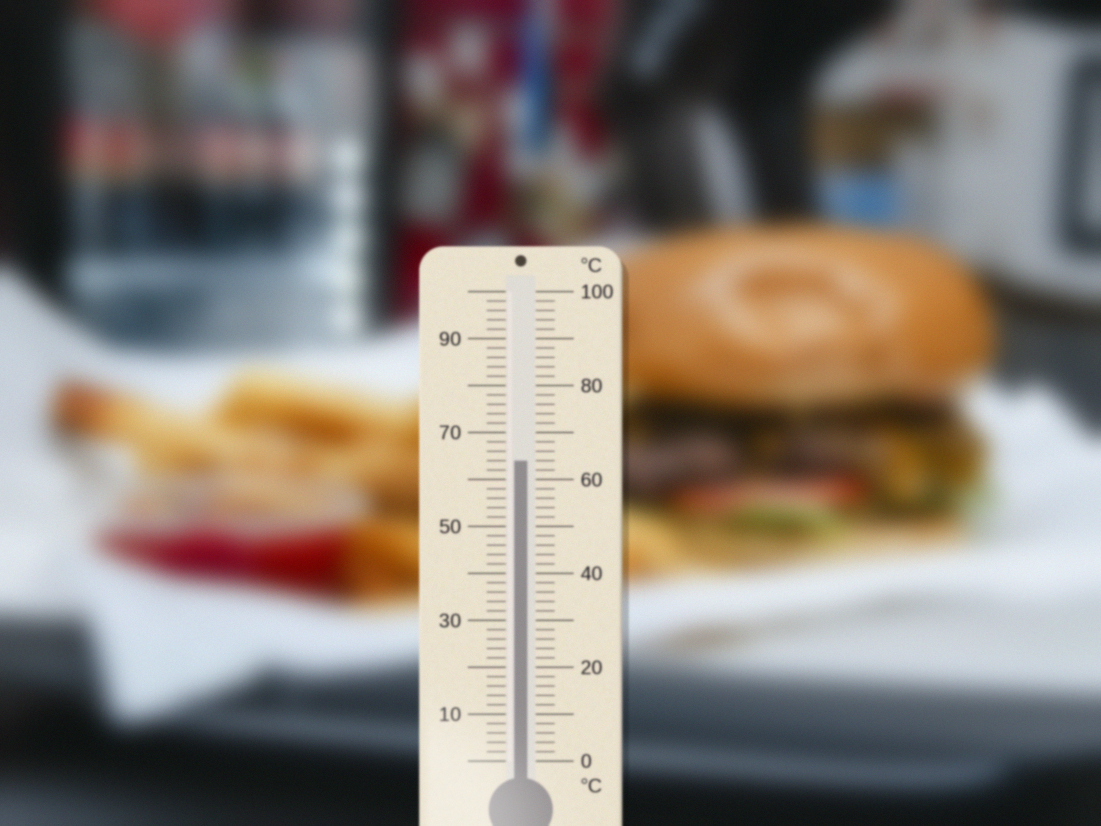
64°C
